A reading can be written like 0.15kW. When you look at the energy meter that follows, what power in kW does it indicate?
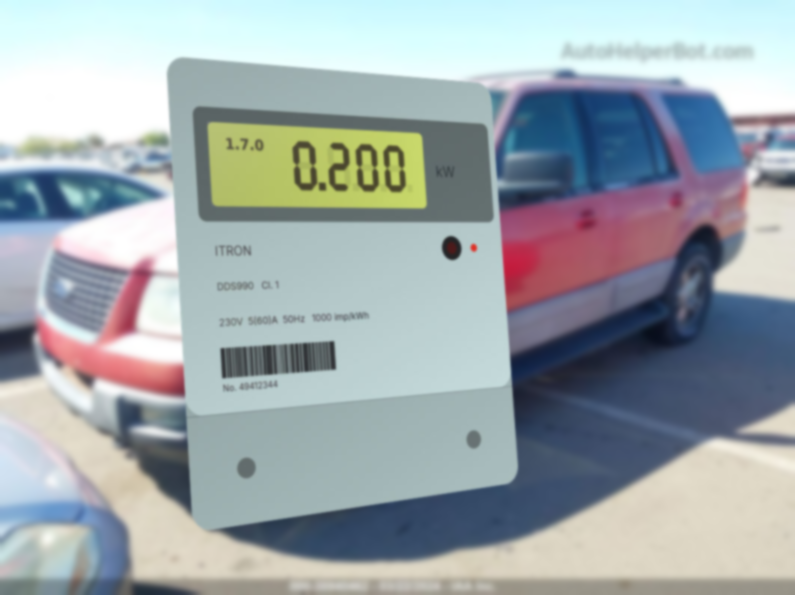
0.200kW
